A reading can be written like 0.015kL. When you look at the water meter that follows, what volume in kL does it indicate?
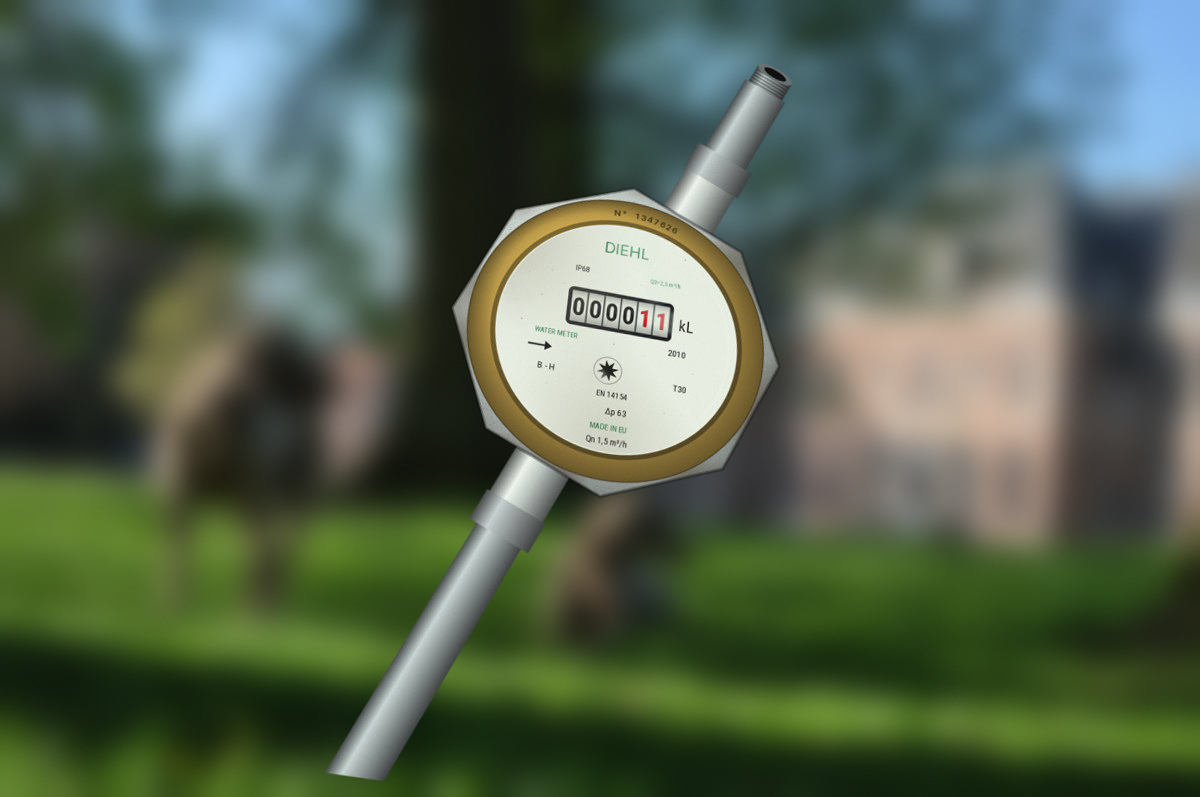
0.11kL
